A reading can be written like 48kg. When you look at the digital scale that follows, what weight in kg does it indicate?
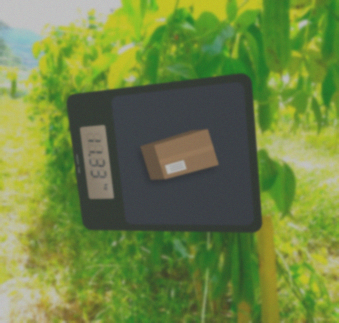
11.33kg
